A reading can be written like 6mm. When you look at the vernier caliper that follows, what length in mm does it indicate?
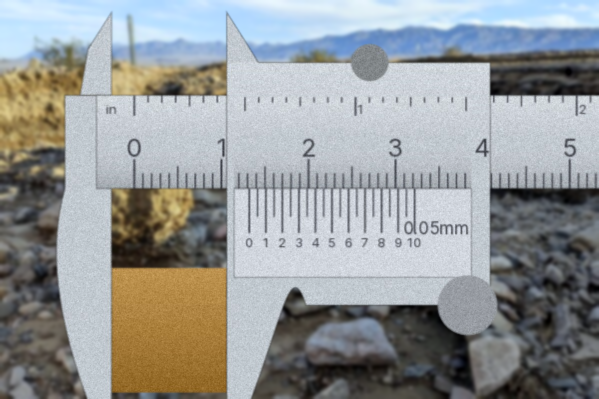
13.2mm
